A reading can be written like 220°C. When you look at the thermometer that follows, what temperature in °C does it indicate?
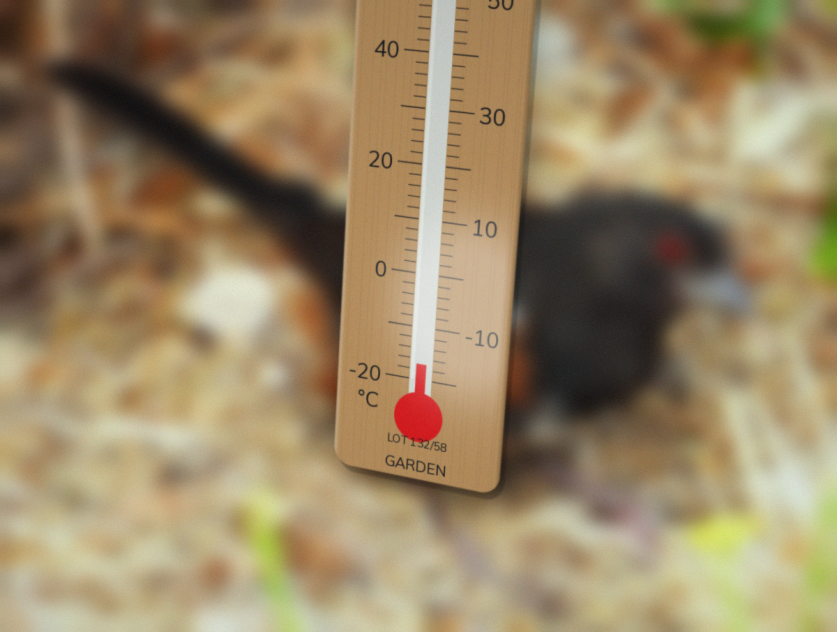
-17°C
